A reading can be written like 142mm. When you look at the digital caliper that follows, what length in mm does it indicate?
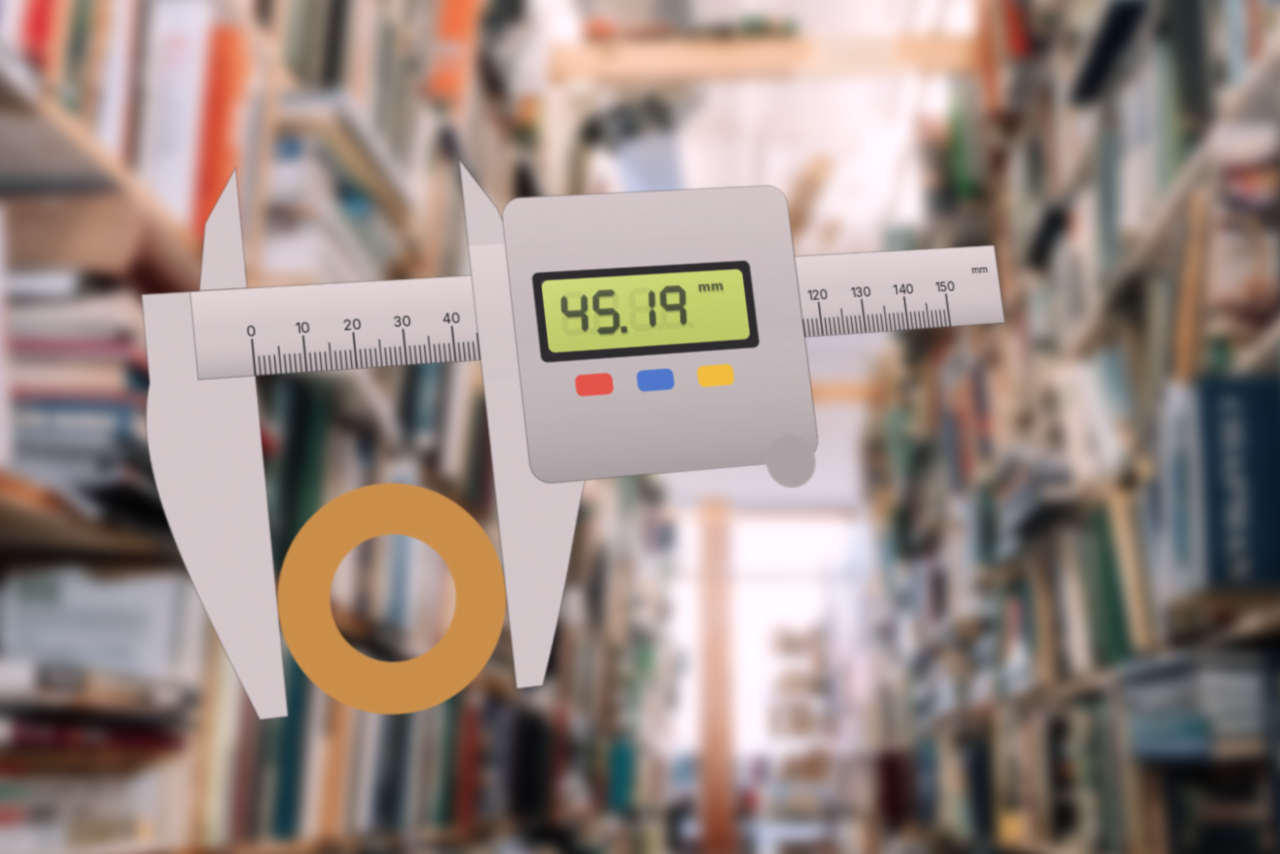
45.19mm
